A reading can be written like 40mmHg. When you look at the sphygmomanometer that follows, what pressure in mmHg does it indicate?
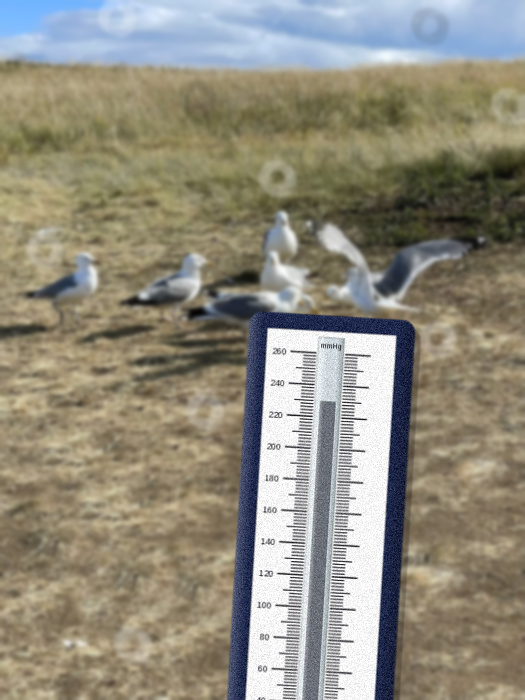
230mmHg
